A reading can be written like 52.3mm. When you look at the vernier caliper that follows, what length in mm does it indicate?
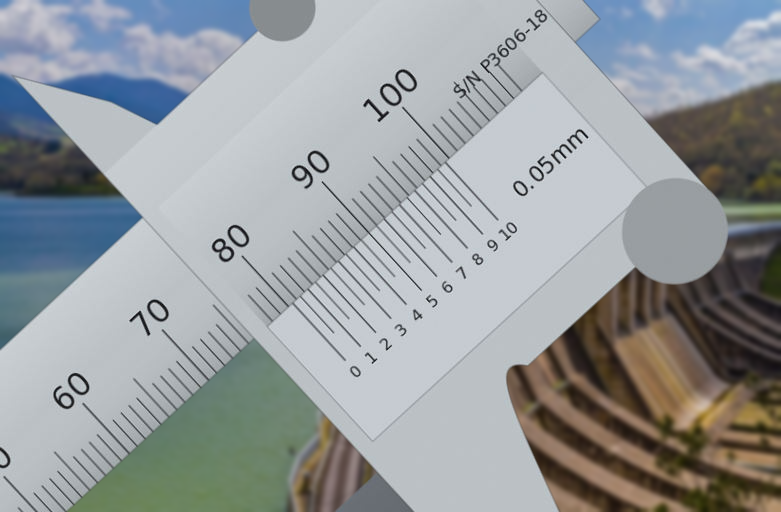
80.5mm
